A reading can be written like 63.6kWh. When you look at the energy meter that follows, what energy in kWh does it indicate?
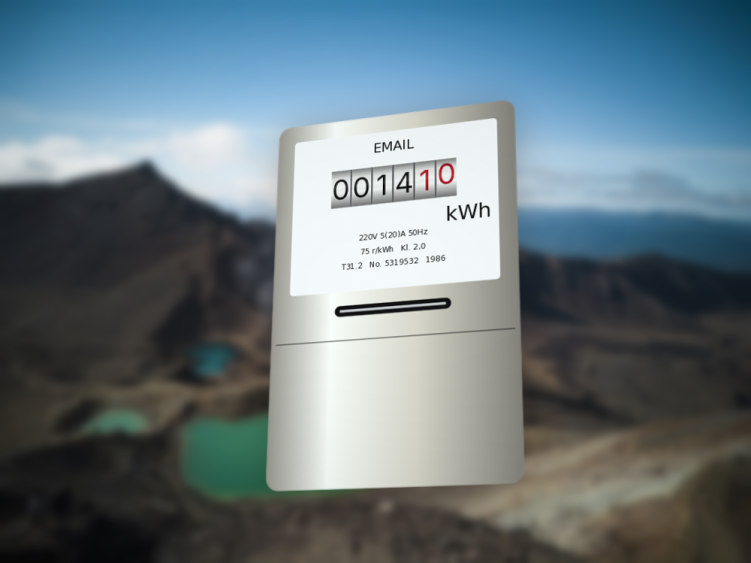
14.10kWh
